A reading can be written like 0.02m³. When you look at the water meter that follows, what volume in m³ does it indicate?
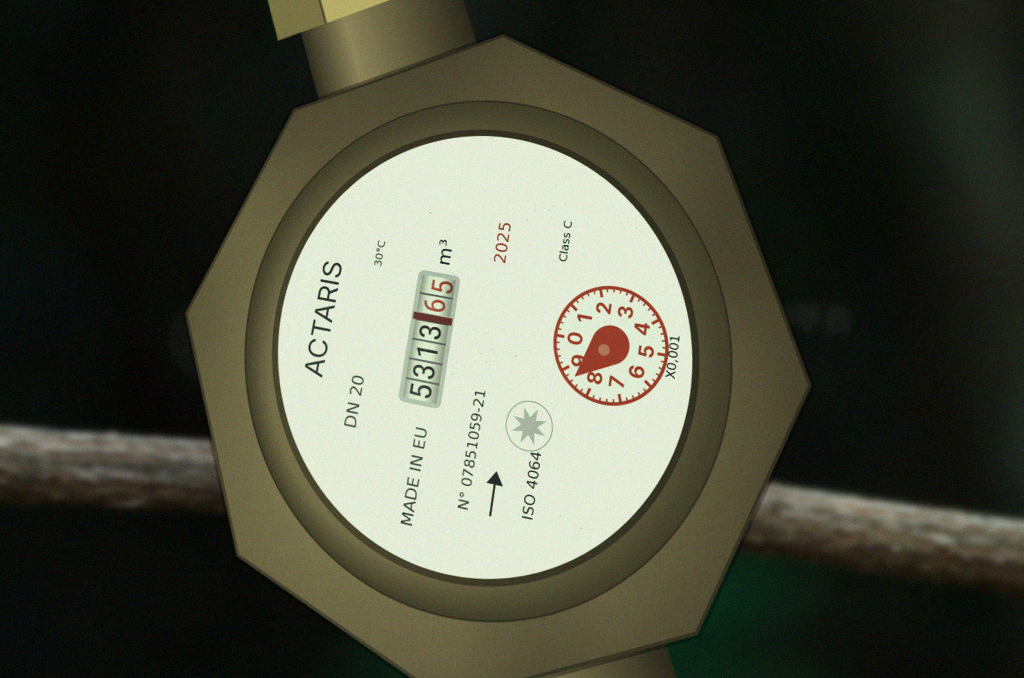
5313.648m³
